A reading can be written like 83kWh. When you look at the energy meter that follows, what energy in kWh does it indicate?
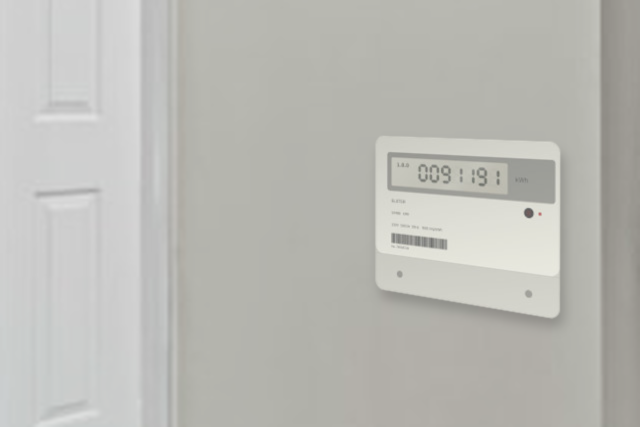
91191kWh
